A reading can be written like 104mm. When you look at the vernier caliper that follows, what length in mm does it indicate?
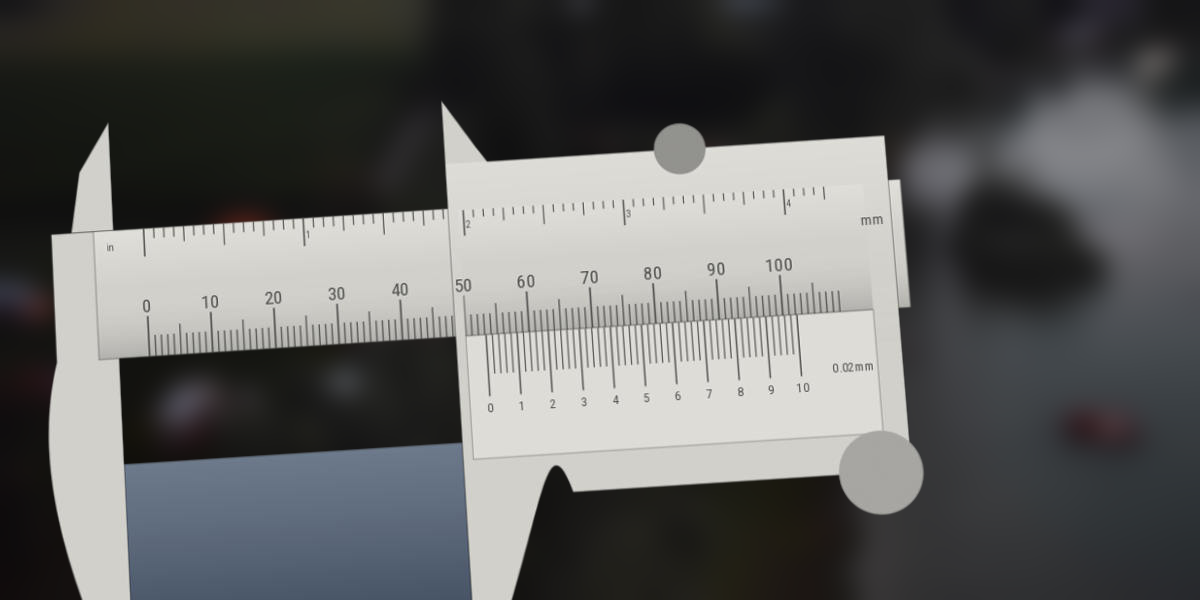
53.2mm
